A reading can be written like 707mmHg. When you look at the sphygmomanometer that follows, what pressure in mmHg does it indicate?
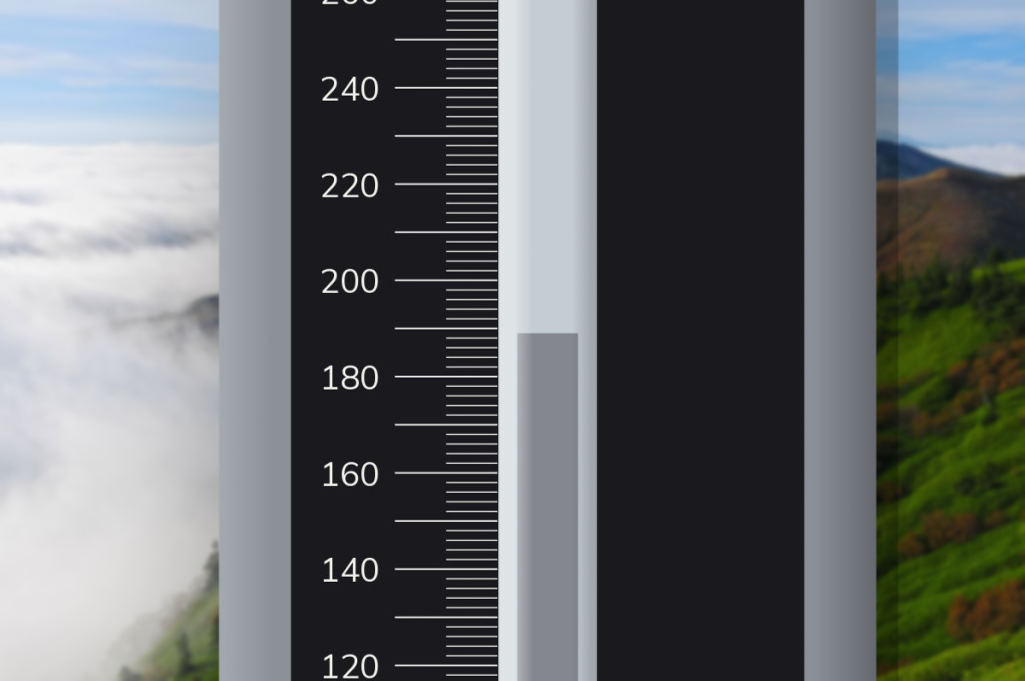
189mmHg
